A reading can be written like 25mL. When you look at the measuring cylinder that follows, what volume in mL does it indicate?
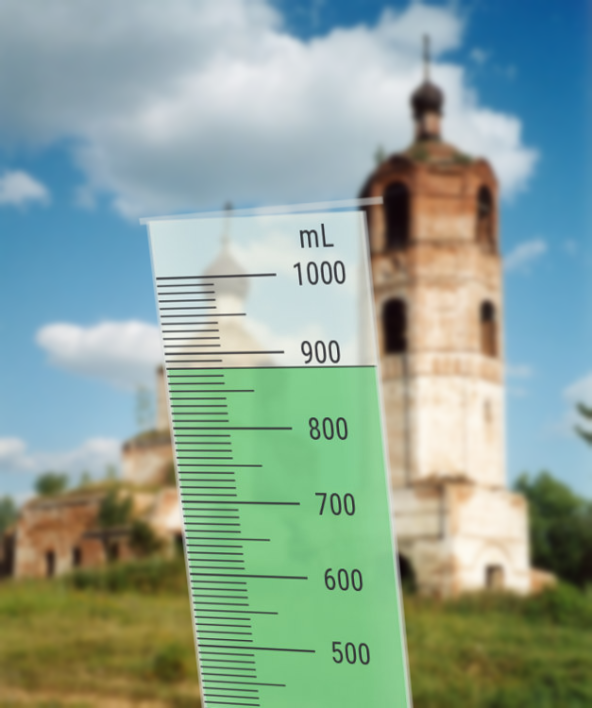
880mL
